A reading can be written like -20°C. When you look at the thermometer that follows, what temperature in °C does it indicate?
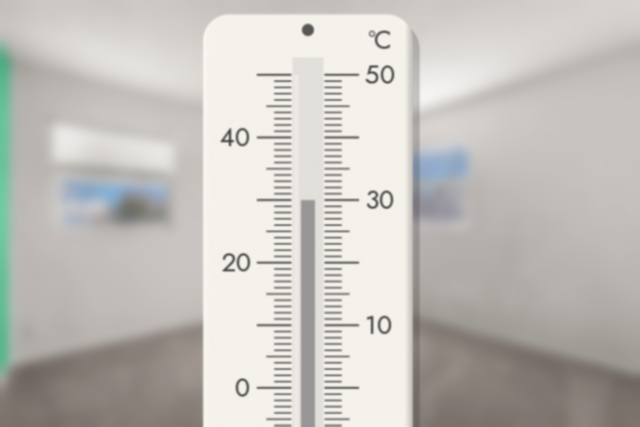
30°C
